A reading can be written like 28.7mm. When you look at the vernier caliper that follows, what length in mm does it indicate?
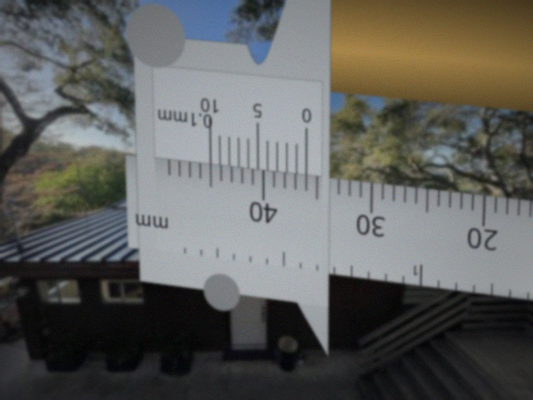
36.0mm
